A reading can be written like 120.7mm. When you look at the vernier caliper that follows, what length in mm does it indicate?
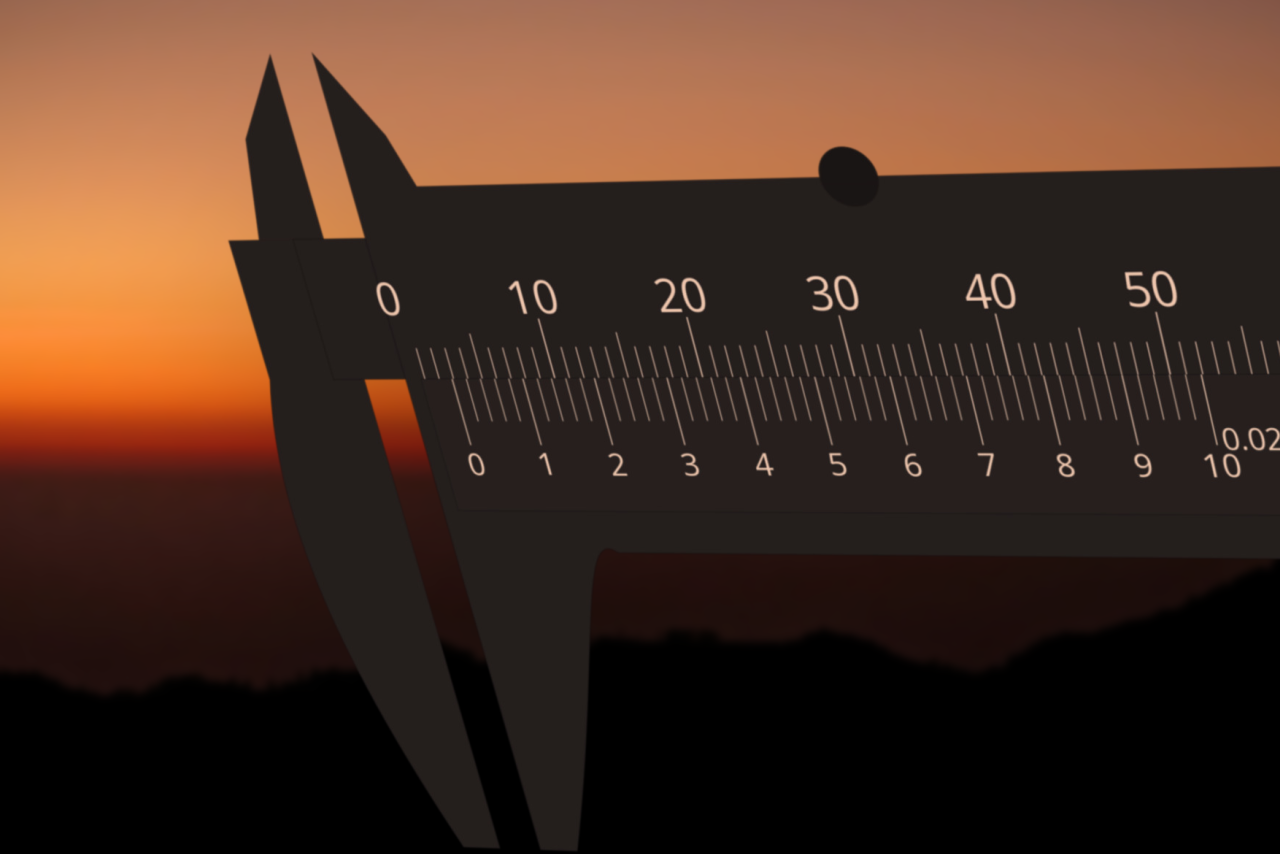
2.9mm
